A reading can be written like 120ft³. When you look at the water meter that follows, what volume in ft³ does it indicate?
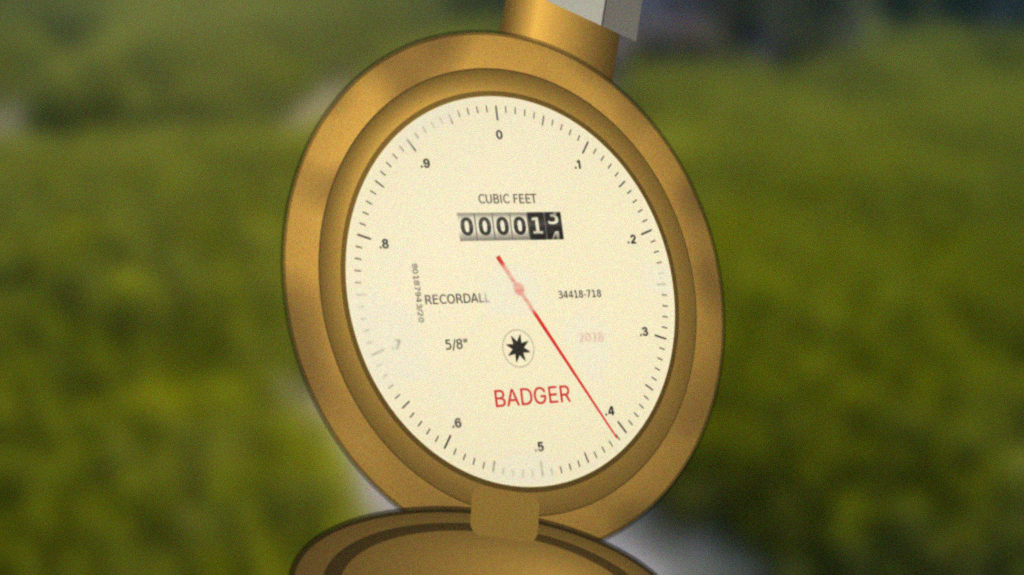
13.41ft³
